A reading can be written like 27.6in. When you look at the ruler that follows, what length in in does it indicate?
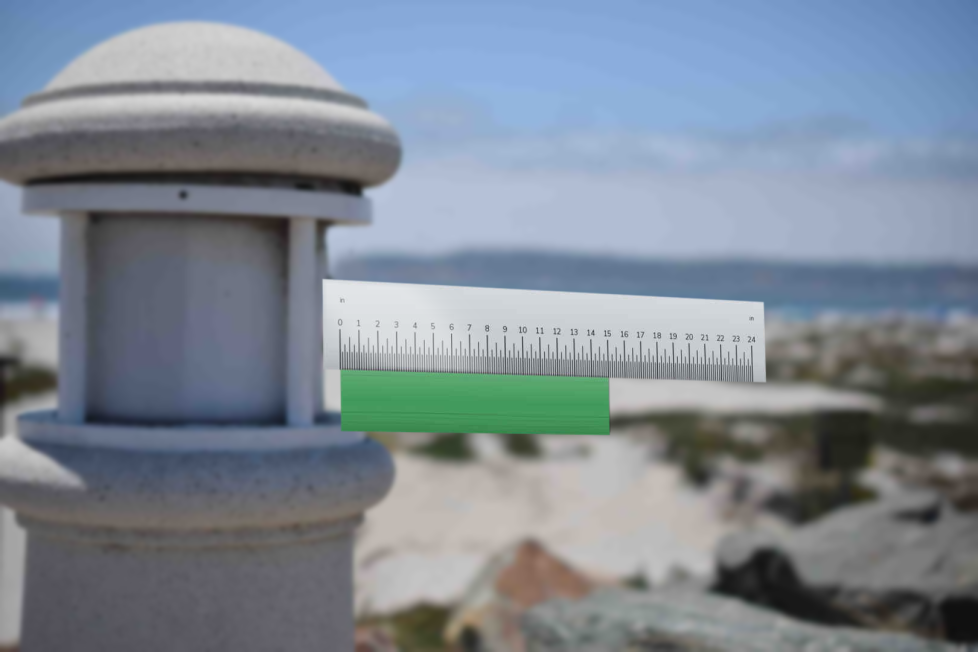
15in
